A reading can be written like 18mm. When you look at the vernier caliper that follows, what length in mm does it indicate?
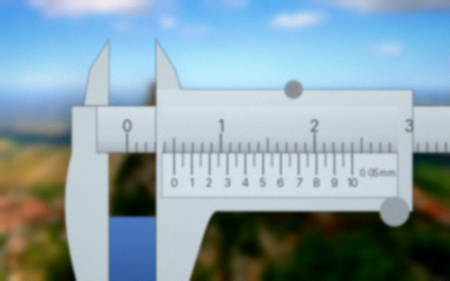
5.0mm
